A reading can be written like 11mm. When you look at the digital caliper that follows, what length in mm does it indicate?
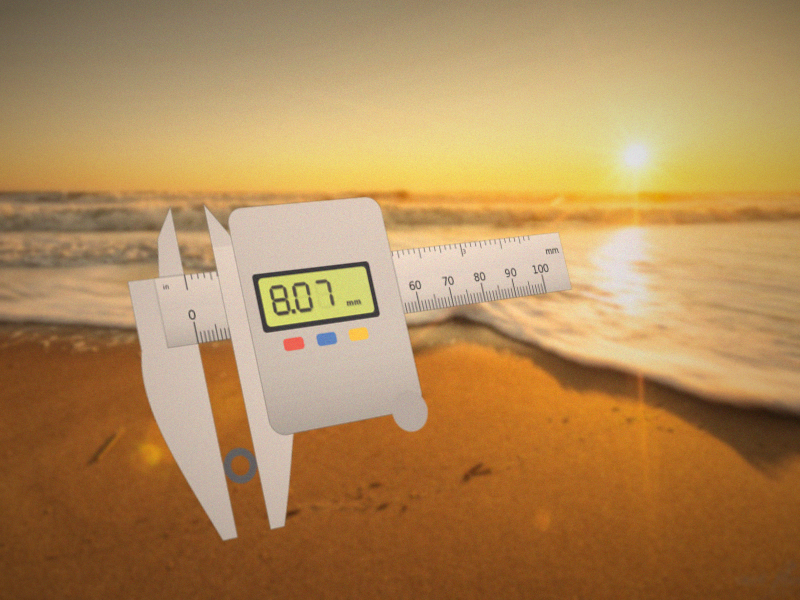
8.07mm
